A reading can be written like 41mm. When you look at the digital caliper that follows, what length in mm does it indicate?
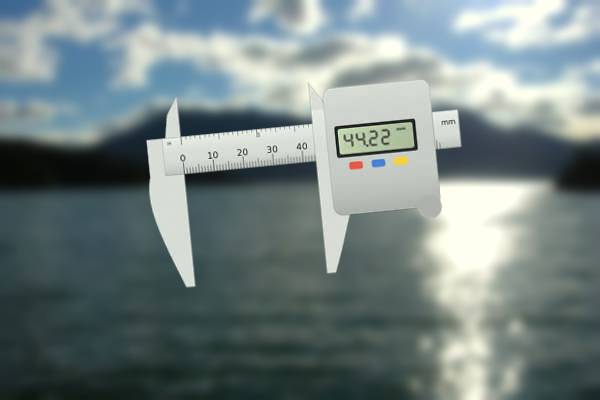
44.22mm
